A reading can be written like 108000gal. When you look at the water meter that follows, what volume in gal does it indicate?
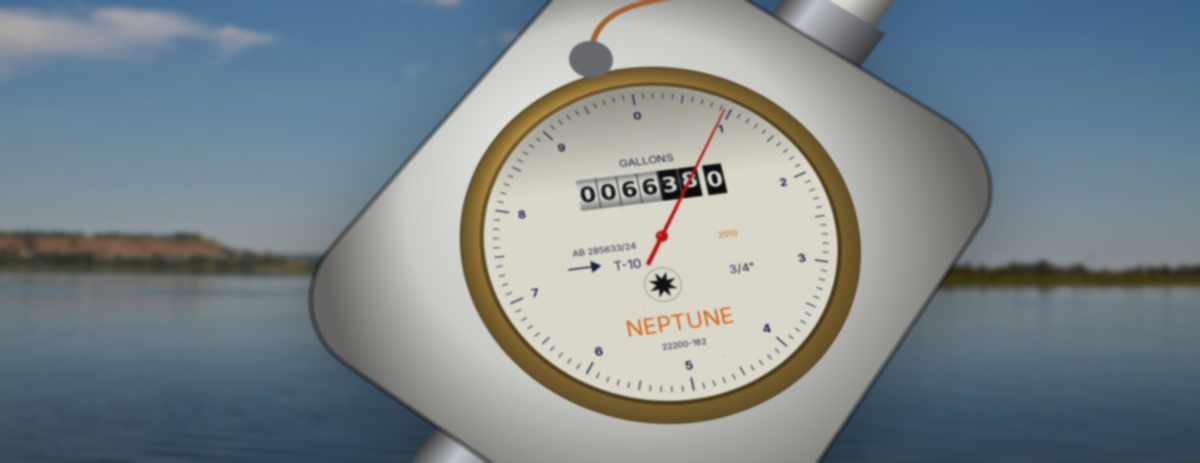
66380.9gal
